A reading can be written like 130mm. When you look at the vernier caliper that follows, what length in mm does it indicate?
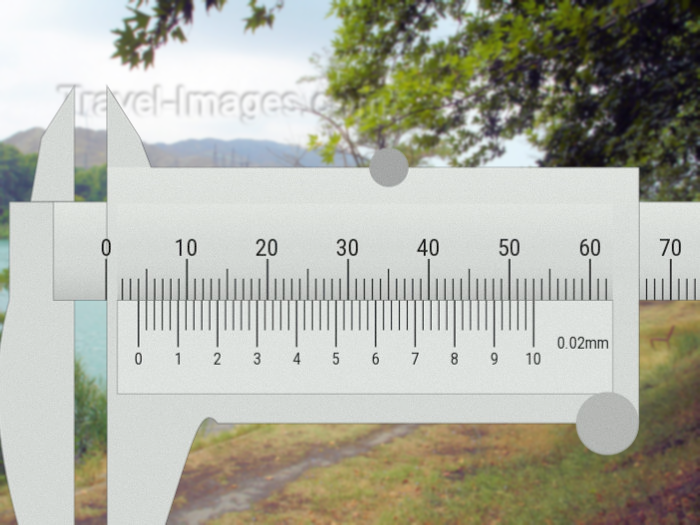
4.0mm
